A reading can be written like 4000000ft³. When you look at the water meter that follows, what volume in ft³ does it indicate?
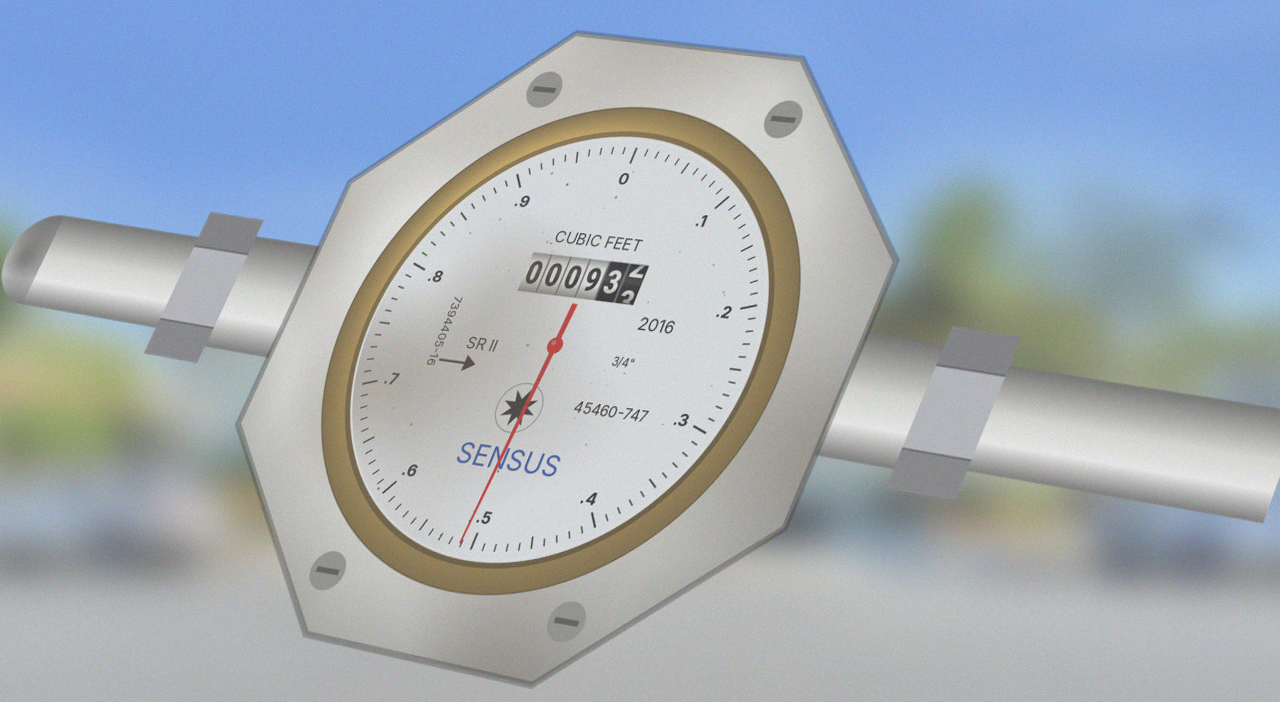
932.51ft³
